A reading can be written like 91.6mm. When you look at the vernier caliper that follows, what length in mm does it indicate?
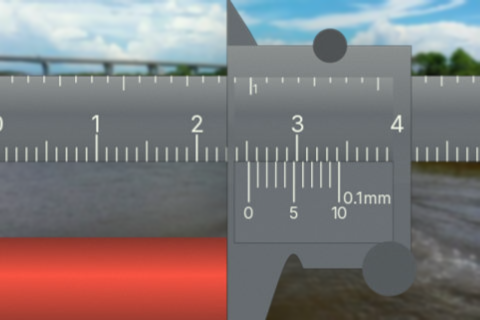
25.2mm
